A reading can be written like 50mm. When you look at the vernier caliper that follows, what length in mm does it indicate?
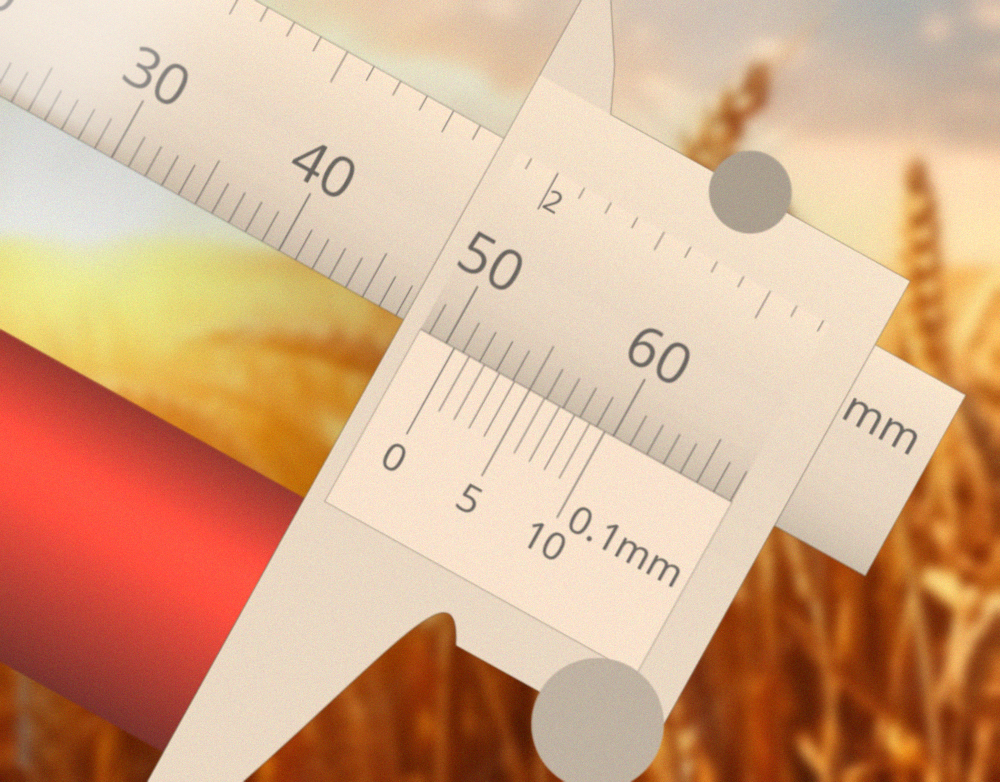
50.5mm
